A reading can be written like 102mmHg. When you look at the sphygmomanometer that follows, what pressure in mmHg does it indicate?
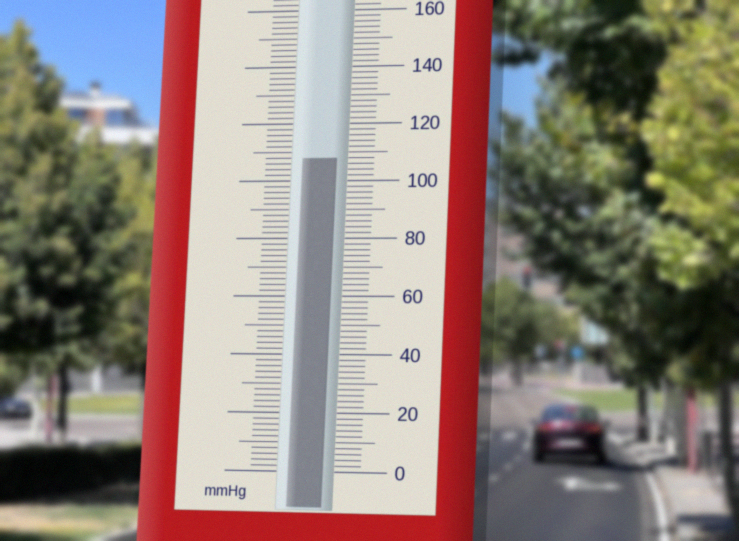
108mmHg
